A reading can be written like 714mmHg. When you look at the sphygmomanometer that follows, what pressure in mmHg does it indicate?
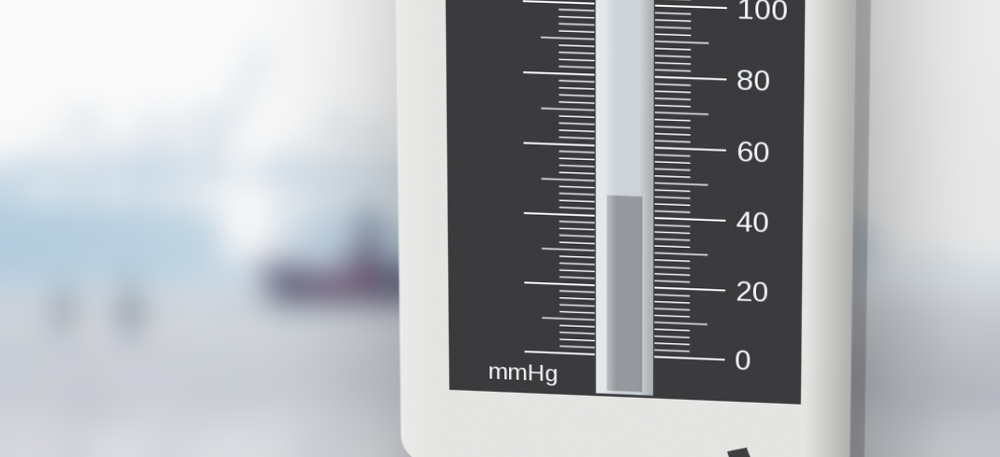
46mmHg
